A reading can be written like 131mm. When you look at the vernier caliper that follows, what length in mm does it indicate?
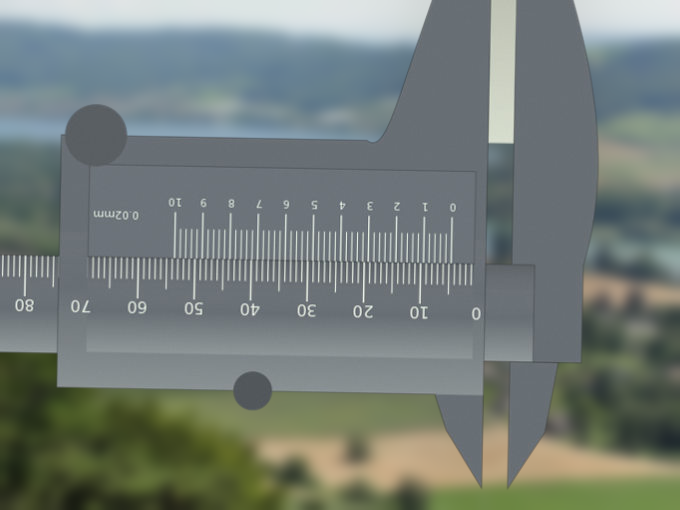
4.6mm
